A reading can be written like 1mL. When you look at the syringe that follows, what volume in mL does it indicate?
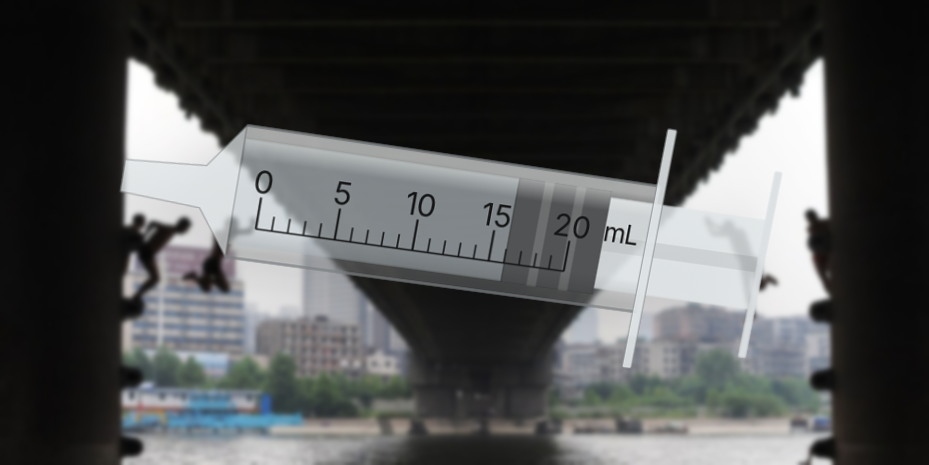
16mL
